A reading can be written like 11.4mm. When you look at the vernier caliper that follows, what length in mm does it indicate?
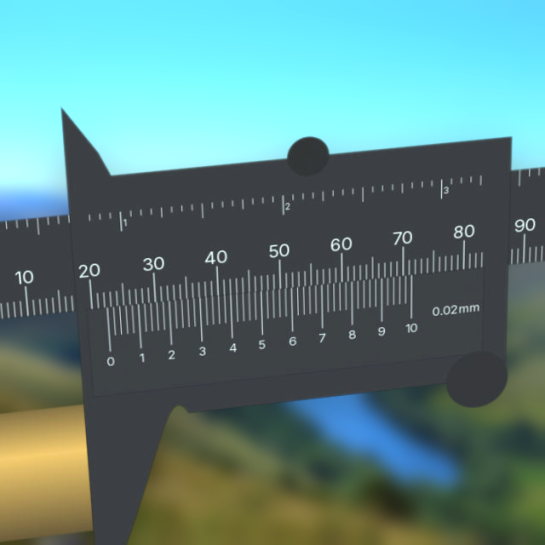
22.4mm
